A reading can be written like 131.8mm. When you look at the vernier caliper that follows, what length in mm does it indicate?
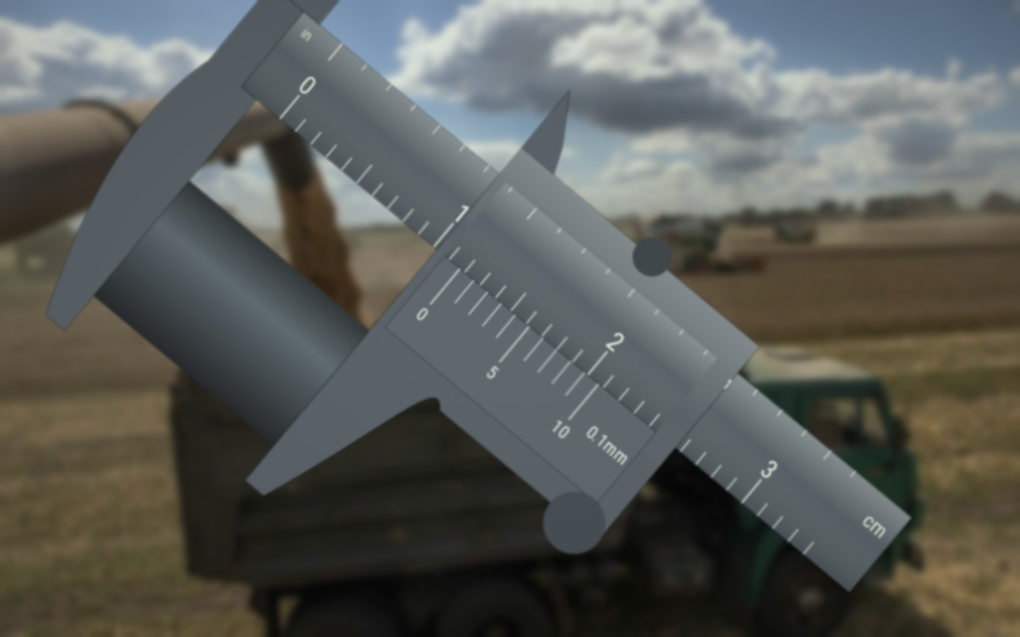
11.7mm
